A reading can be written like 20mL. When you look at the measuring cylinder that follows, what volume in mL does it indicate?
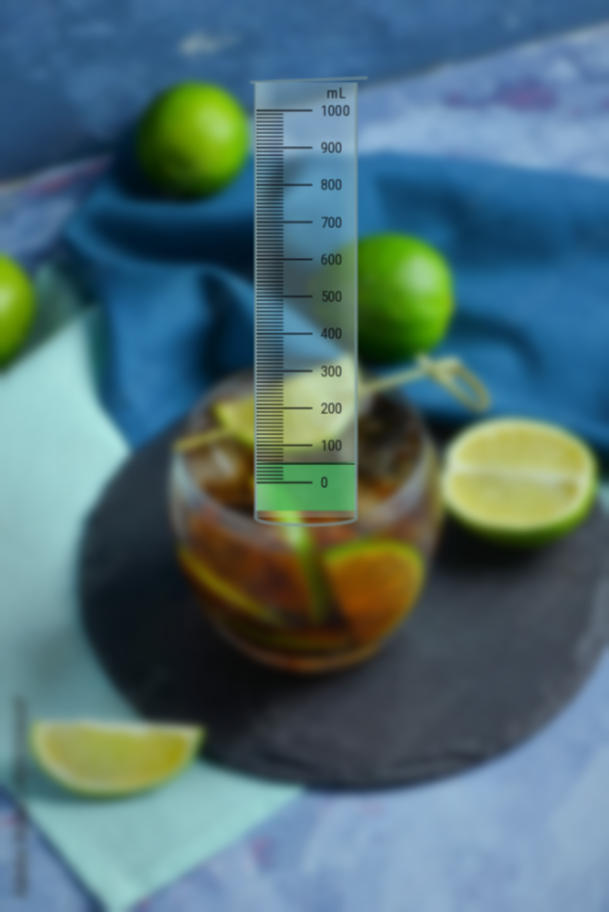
50mL
